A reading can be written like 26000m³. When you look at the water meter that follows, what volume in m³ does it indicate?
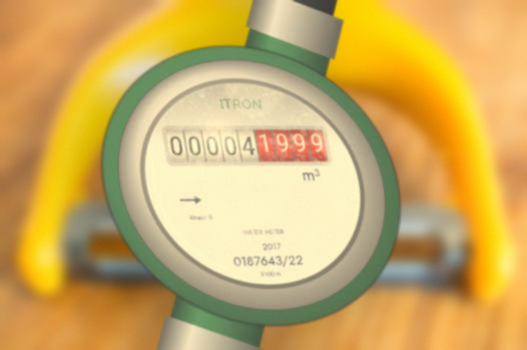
4.1999m³
